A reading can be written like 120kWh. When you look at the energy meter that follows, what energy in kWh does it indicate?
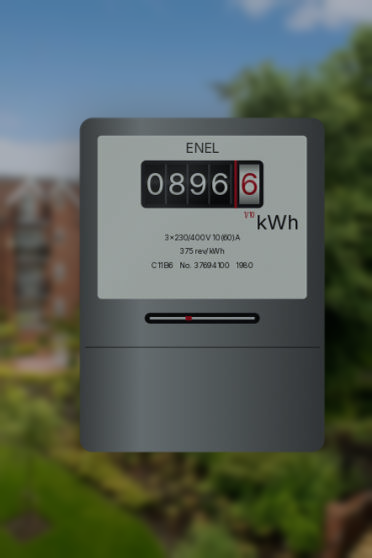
896.6kWh
